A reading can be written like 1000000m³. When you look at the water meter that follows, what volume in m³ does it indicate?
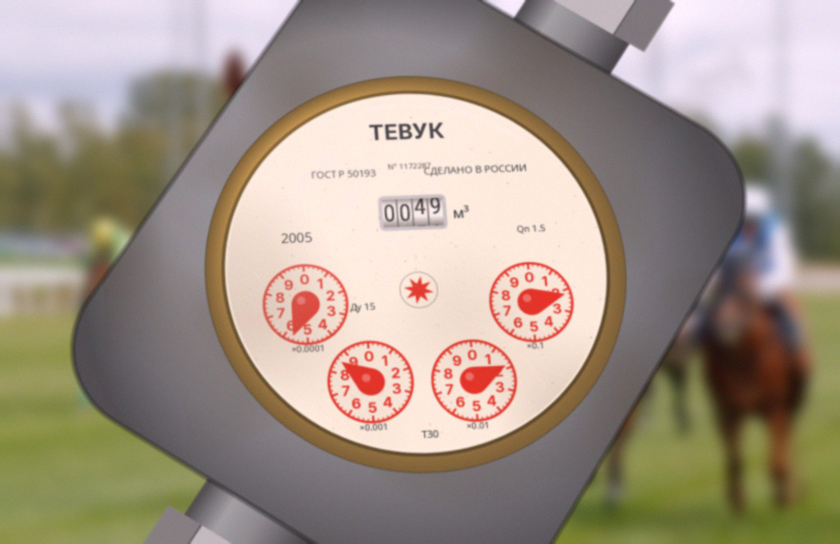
49.2185m³
